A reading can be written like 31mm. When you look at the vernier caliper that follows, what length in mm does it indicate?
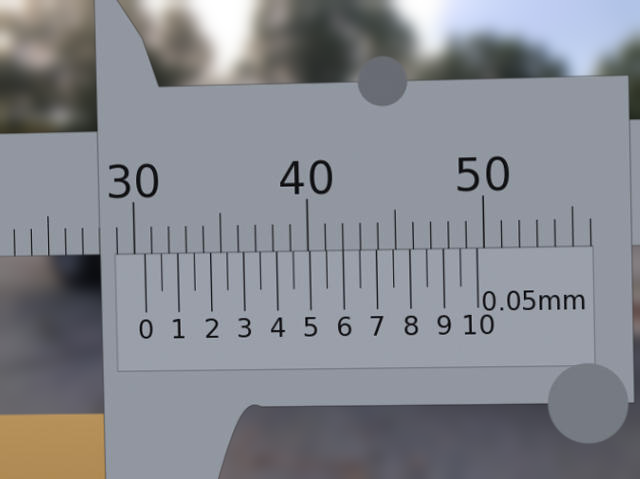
30.6mm
